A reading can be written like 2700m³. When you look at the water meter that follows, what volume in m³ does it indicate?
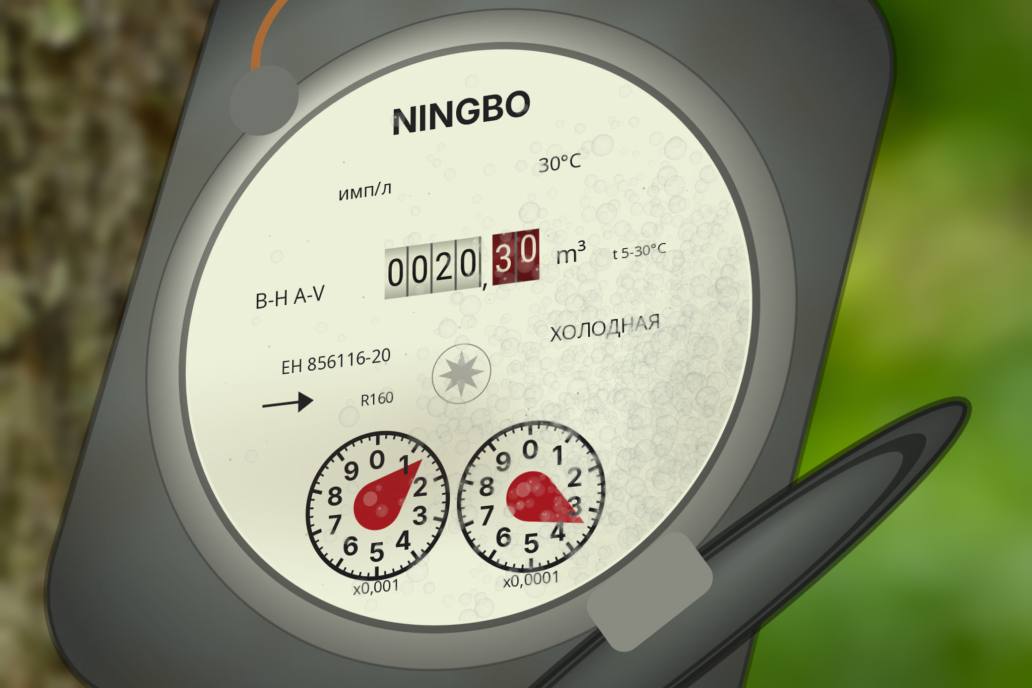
20.3013m³
